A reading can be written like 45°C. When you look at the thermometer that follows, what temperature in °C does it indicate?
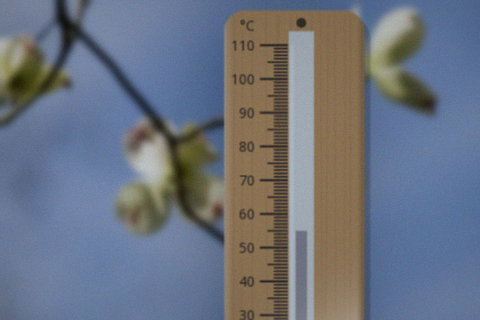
55°C
